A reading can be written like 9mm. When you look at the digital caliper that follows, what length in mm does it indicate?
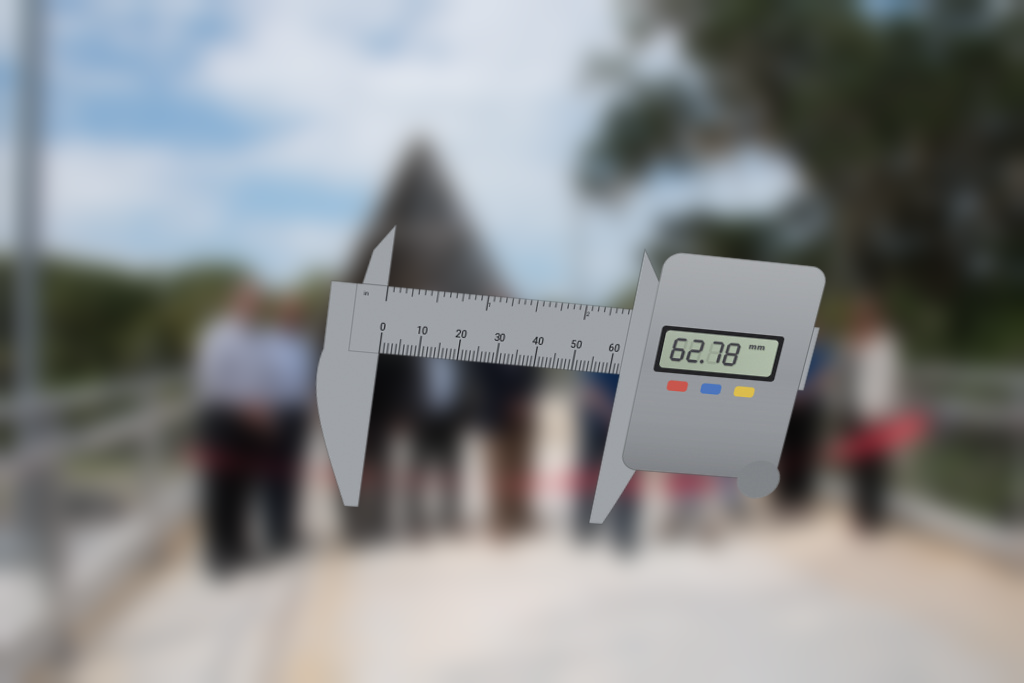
62.78mm
